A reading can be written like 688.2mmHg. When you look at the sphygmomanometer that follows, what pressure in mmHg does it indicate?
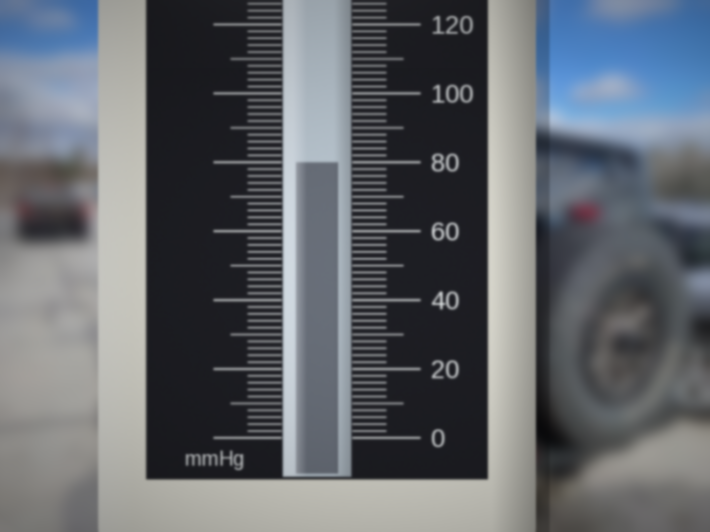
80mmHg
